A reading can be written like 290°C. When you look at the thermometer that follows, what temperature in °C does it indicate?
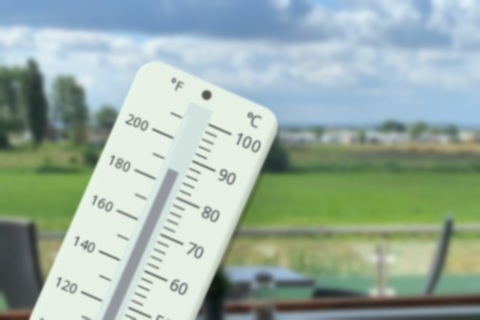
86°C
